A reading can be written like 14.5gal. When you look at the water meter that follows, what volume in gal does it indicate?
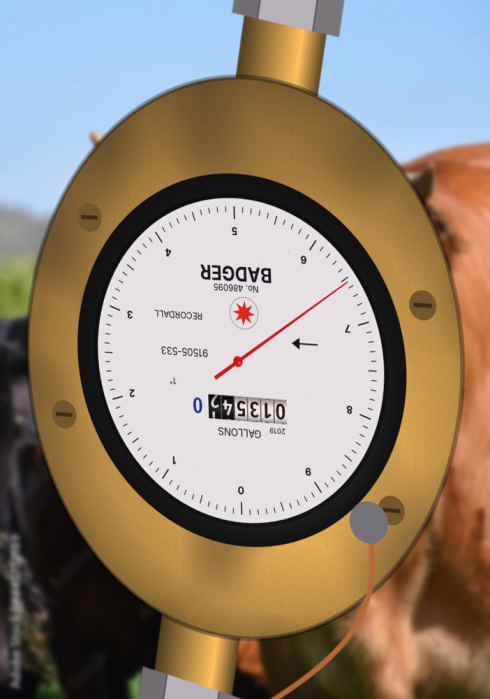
135416.5gal
